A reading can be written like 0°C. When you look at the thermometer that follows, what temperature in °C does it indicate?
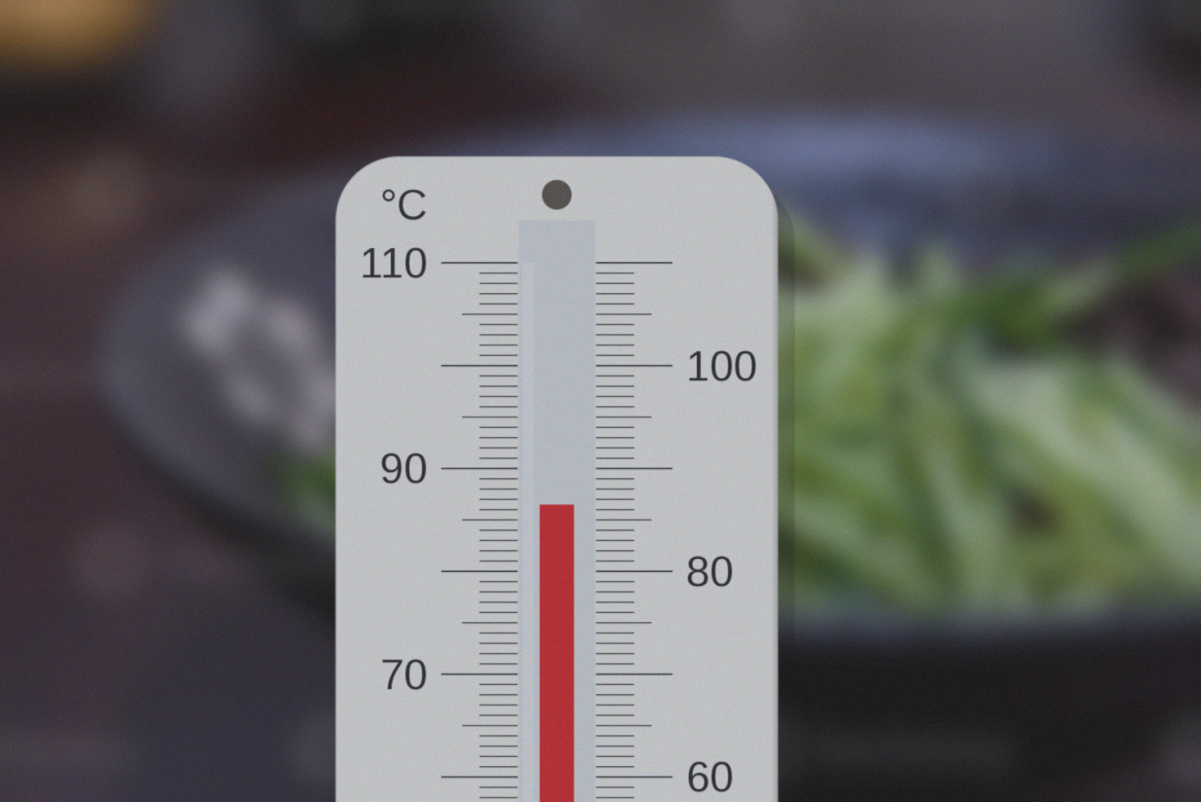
86.5°C
